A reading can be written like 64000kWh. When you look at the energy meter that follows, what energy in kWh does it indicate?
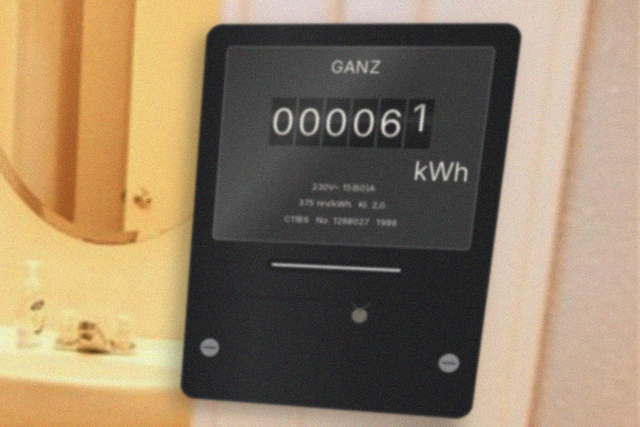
61kWh
